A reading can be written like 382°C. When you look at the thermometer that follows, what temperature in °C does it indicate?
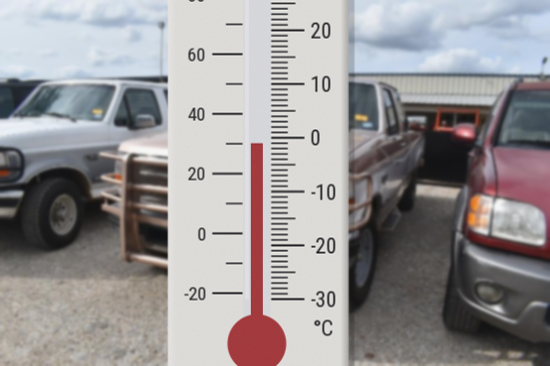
-1°C
